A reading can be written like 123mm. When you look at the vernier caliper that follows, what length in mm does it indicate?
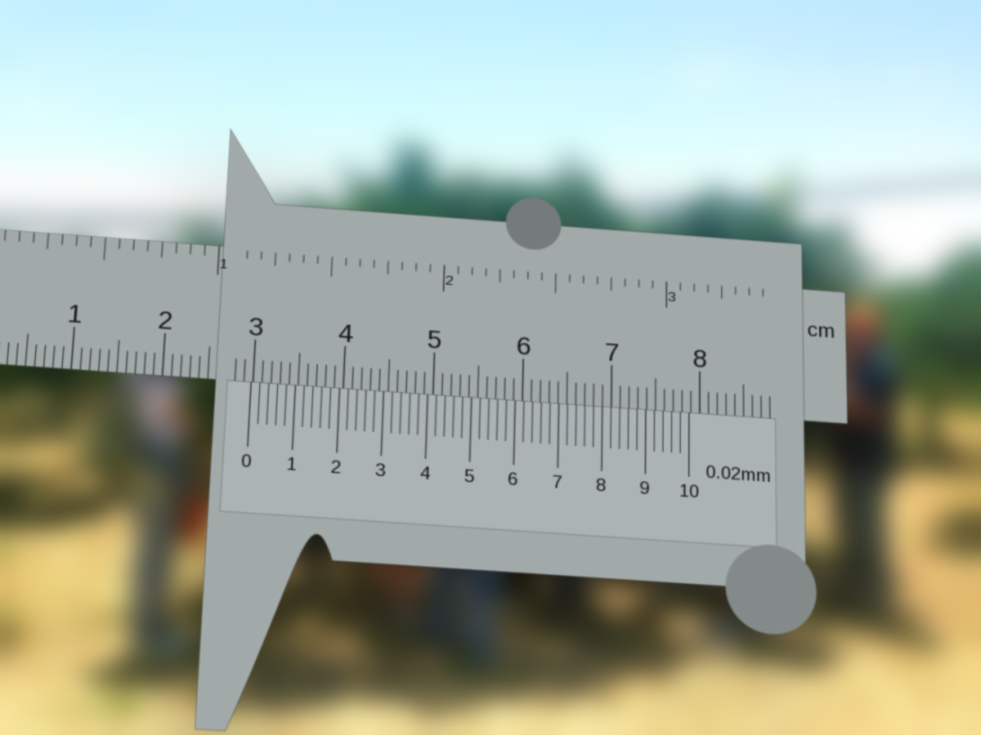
29.8mm
